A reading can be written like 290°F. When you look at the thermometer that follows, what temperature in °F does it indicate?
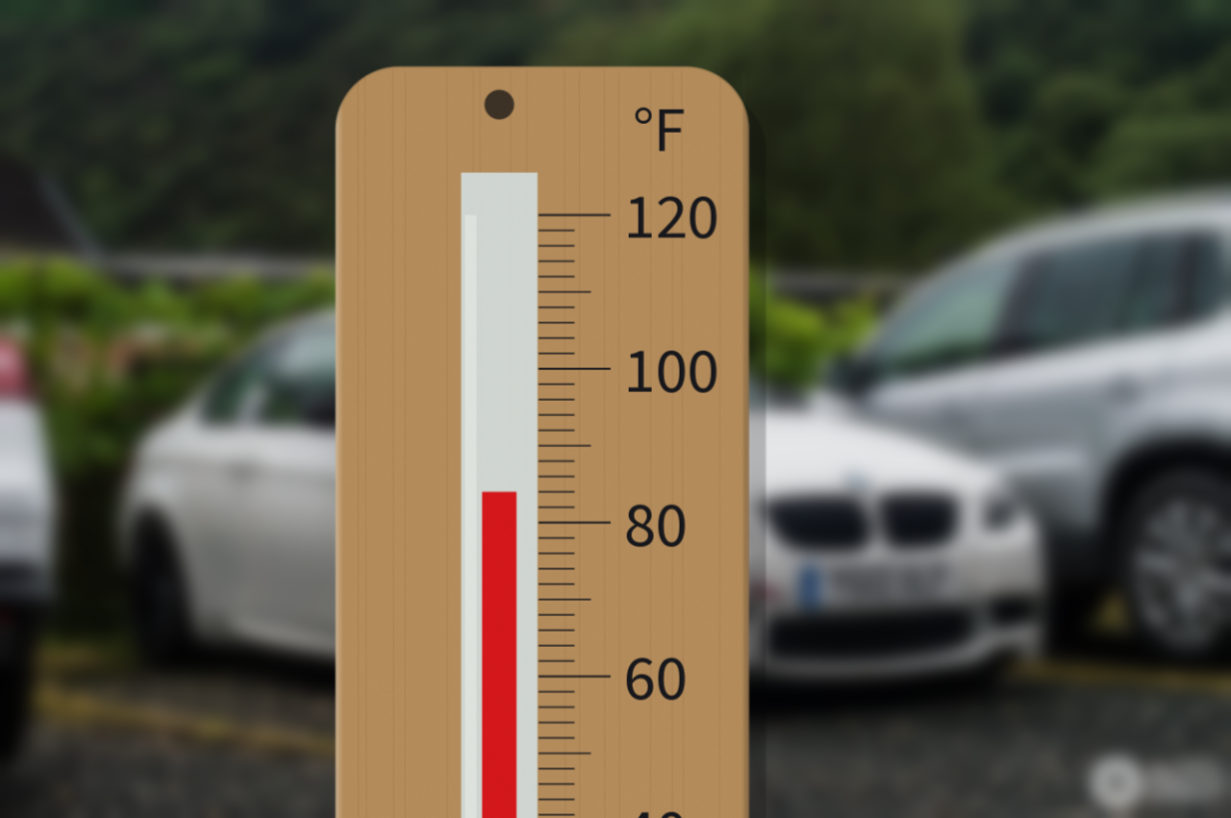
84°F
